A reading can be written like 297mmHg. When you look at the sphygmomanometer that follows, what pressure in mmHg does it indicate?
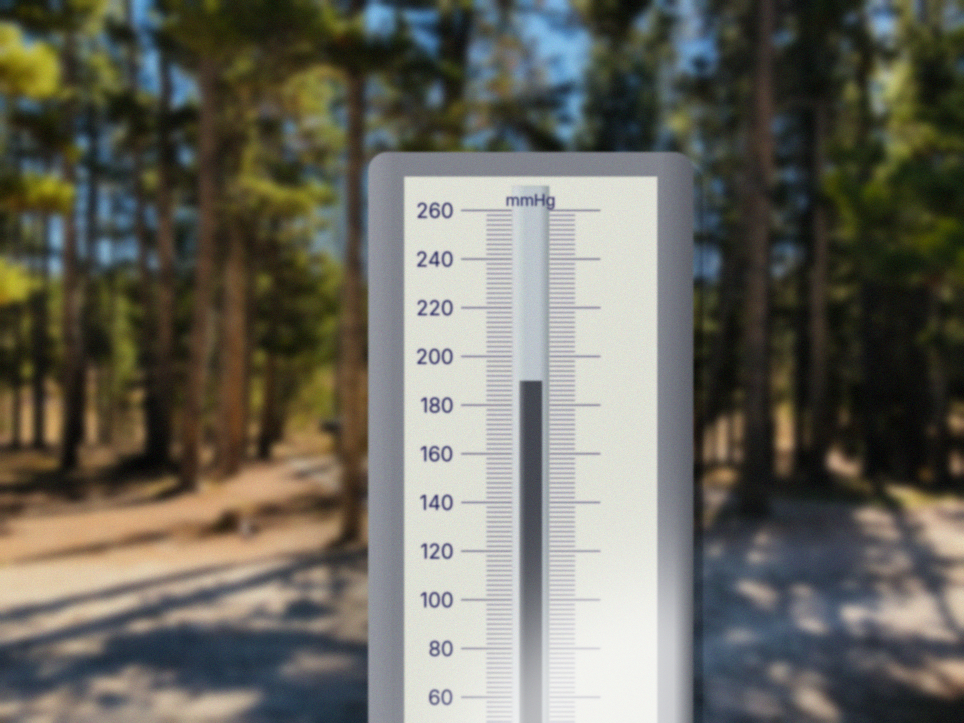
190mmHg
